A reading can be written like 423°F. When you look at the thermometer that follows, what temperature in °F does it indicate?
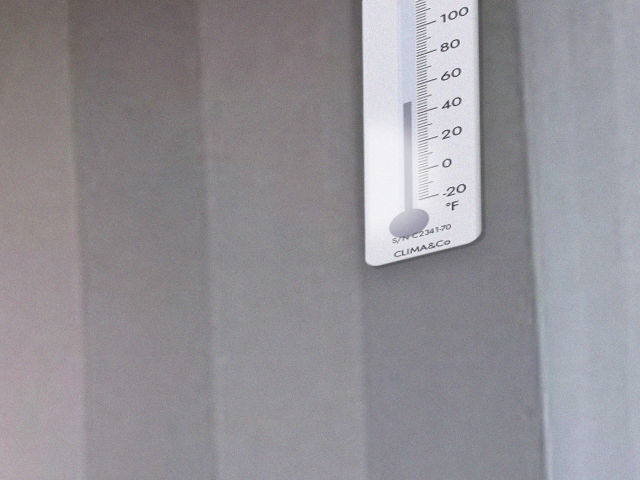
50°F
